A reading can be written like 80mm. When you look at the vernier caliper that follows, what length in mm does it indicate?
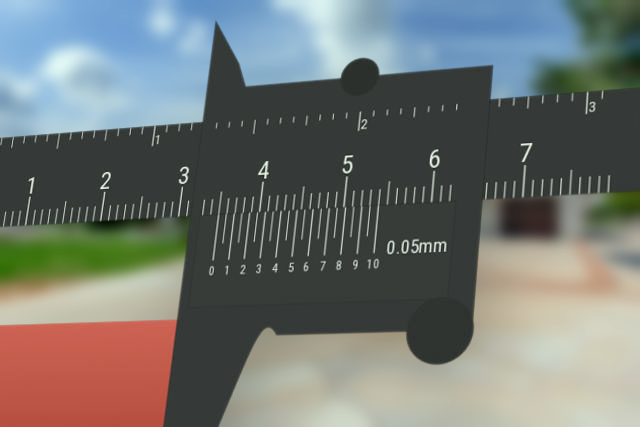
35.0mm
